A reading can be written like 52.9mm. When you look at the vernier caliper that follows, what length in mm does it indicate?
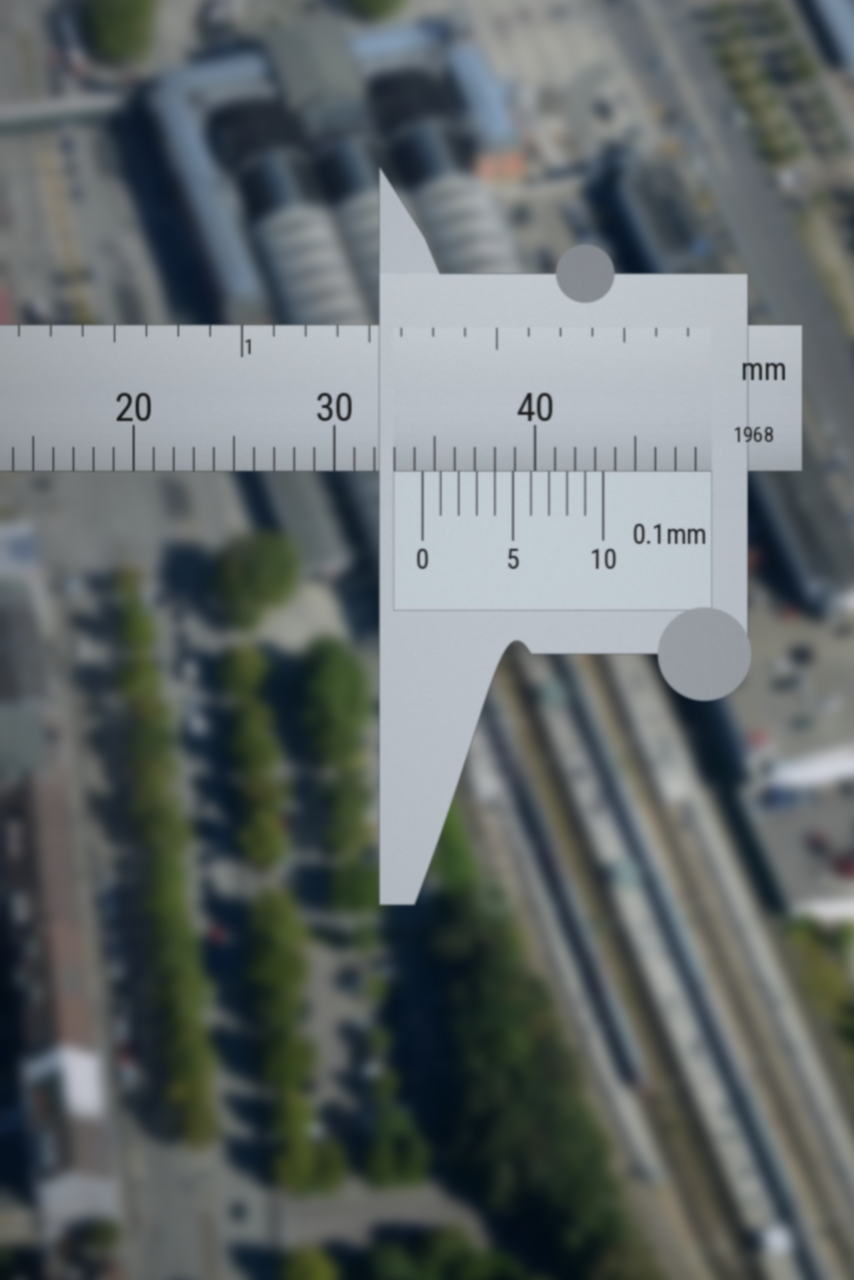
34.4mm
